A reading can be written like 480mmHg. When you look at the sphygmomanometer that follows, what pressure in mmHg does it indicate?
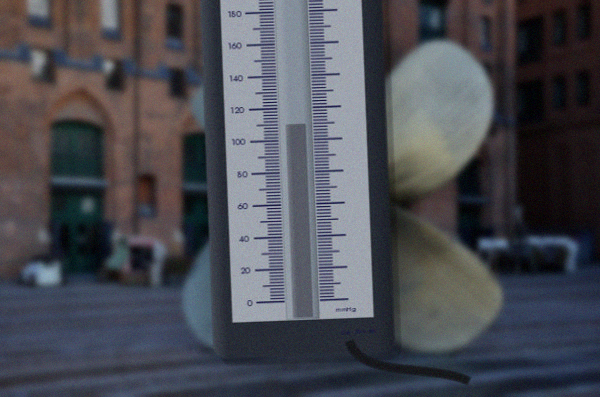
110mmHg
